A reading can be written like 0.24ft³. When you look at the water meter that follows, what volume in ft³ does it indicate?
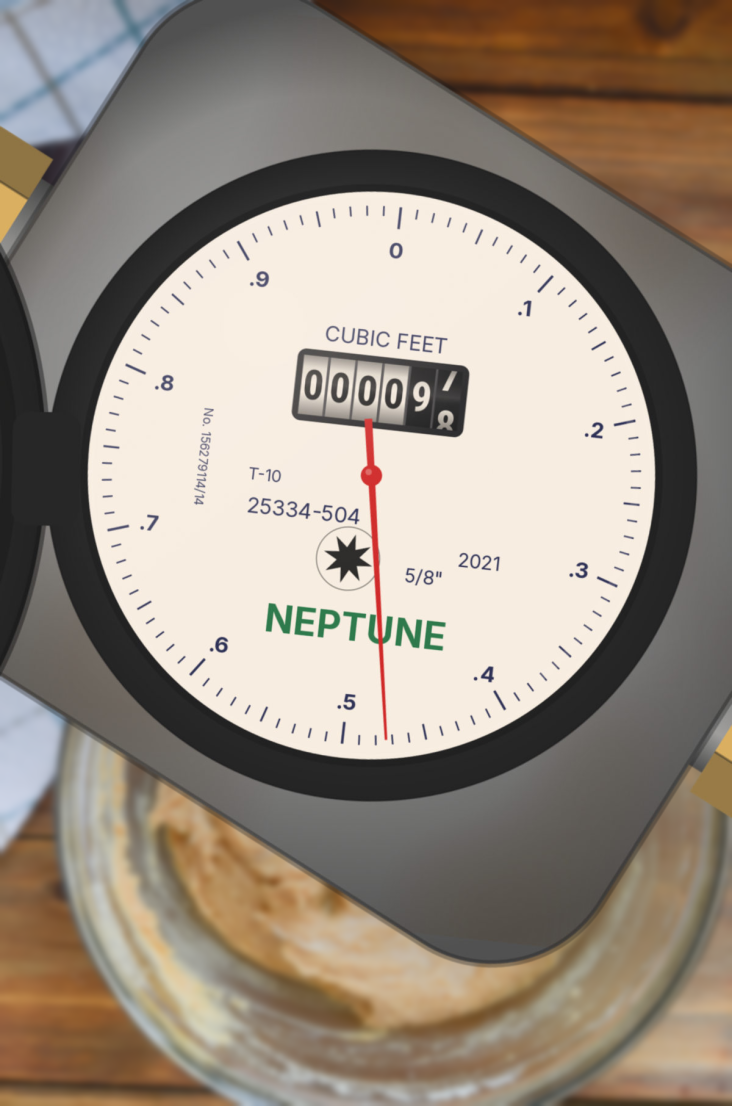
97.47ft³
